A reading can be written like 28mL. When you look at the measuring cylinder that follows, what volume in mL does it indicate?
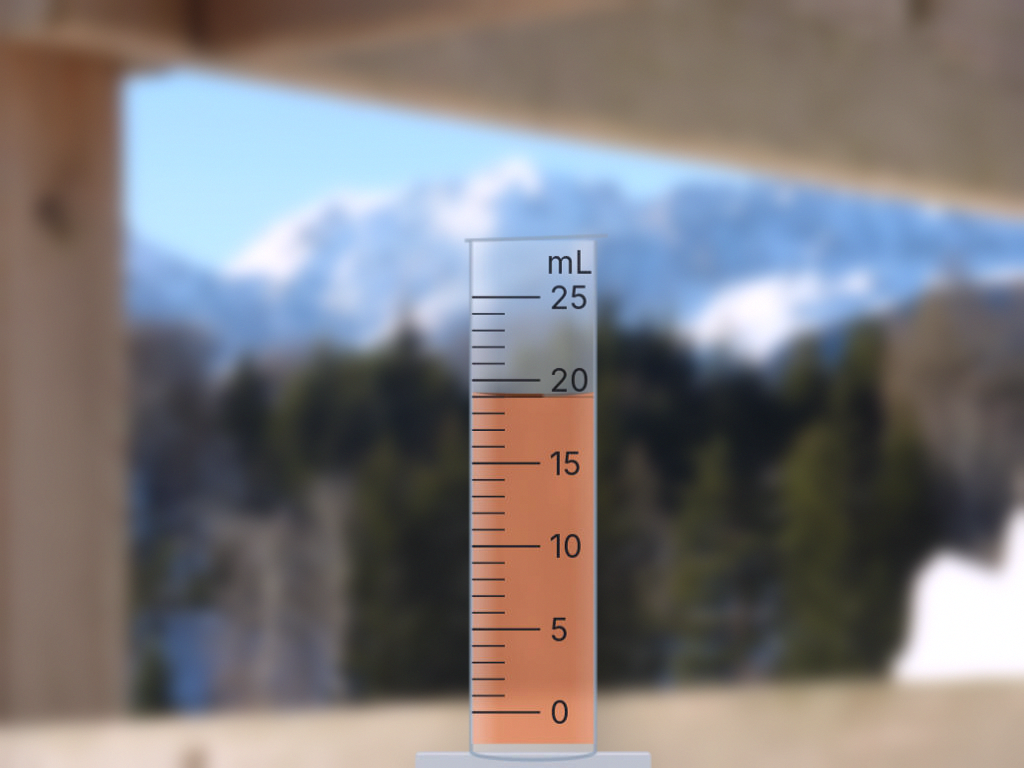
19mL
